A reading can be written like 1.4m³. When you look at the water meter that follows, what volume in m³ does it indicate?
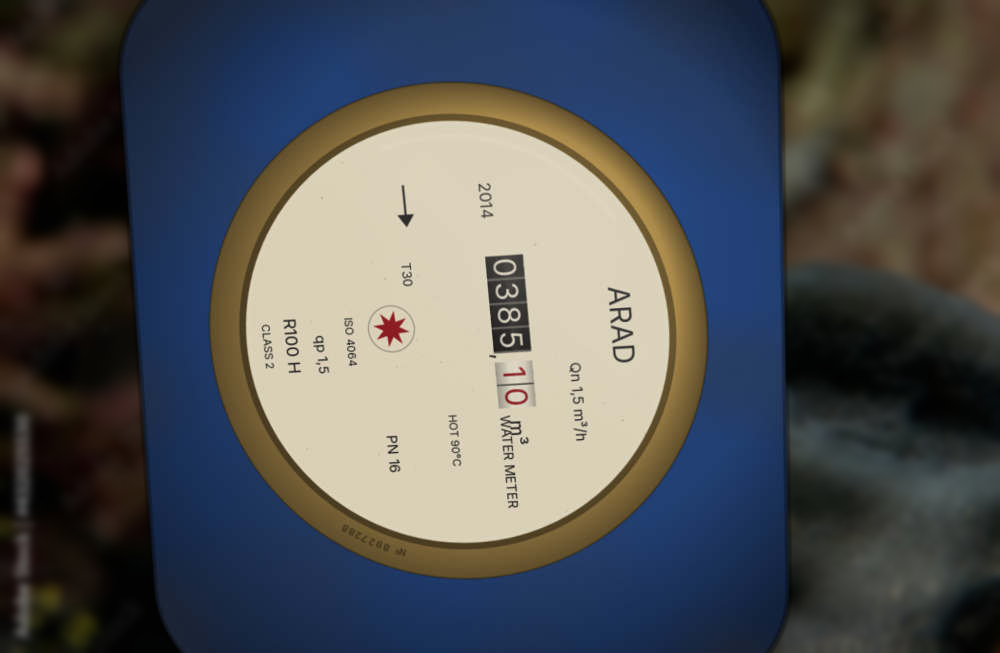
385.10m³
